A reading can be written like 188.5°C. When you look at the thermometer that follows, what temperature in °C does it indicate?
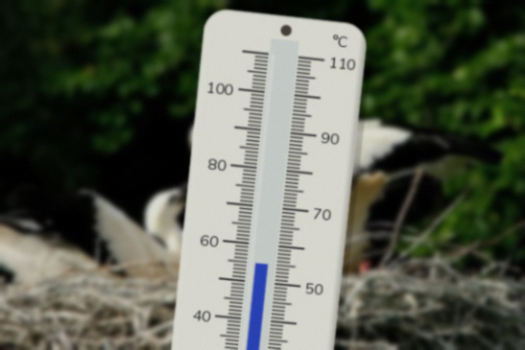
55°C
